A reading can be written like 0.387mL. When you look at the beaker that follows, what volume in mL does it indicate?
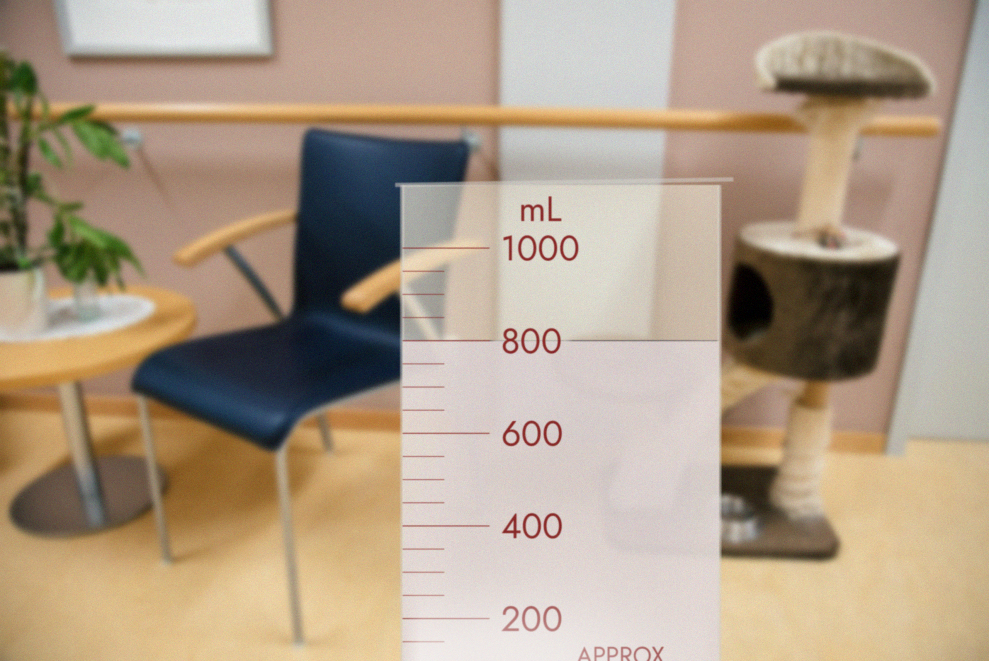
800mL
